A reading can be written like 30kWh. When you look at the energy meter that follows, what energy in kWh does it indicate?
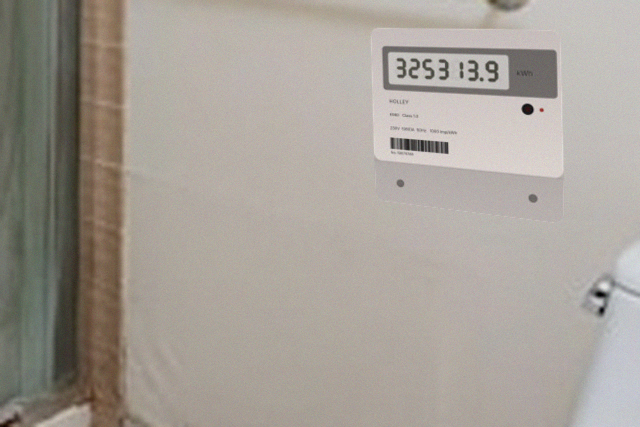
325313.9kWh
